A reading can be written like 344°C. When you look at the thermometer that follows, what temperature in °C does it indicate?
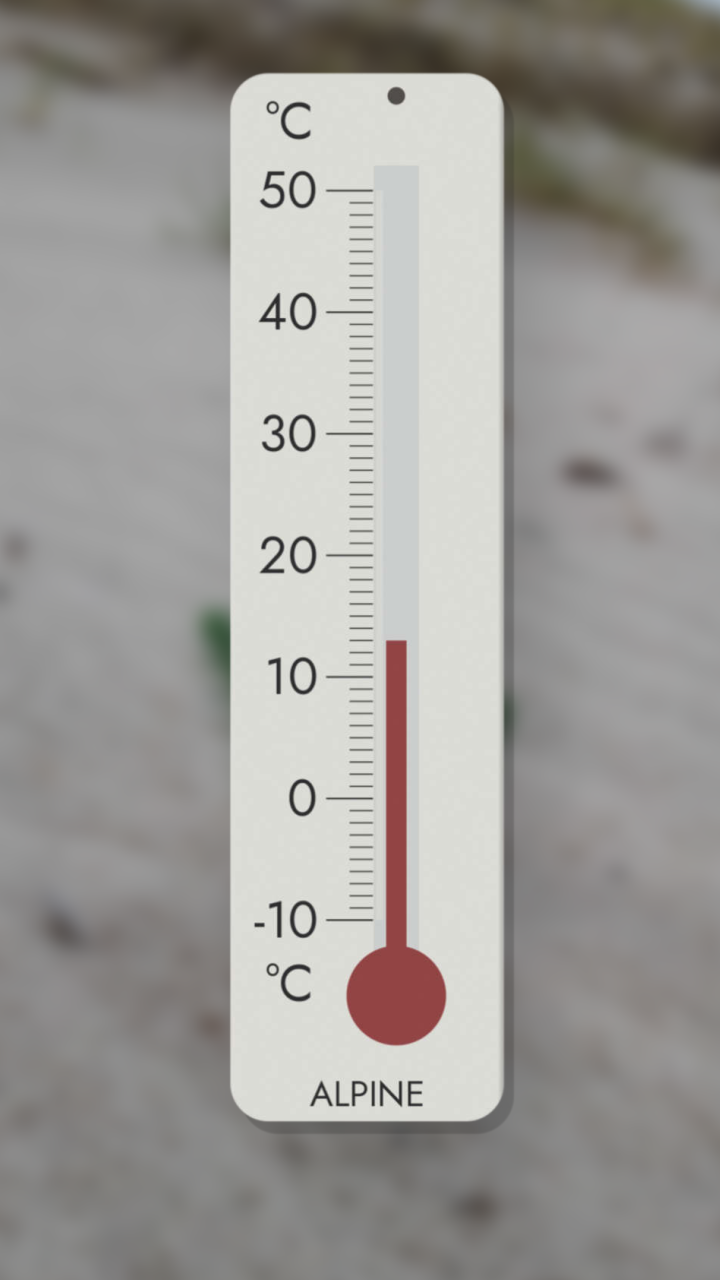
13°C
